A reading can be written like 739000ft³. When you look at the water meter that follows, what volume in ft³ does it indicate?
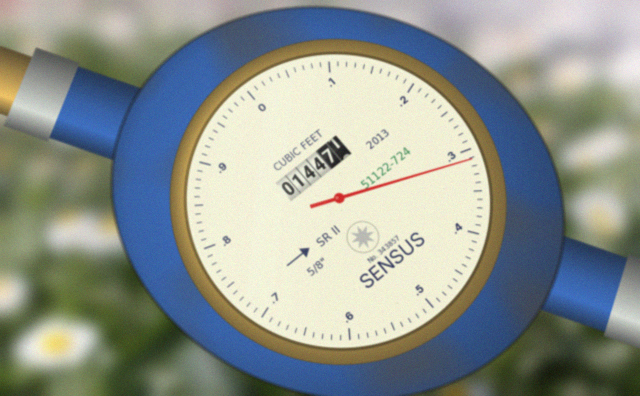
14471.31ft³
